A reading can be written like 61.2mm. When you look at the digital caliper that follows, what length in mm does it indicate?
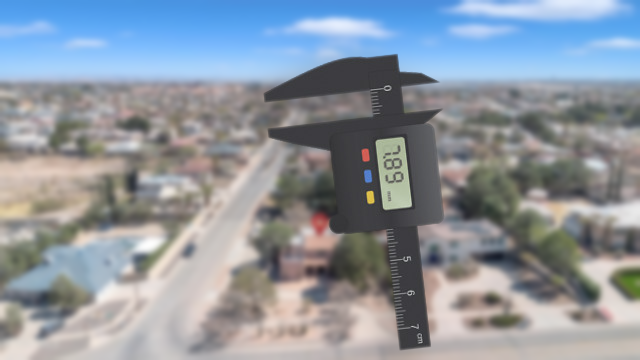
7.89mm
